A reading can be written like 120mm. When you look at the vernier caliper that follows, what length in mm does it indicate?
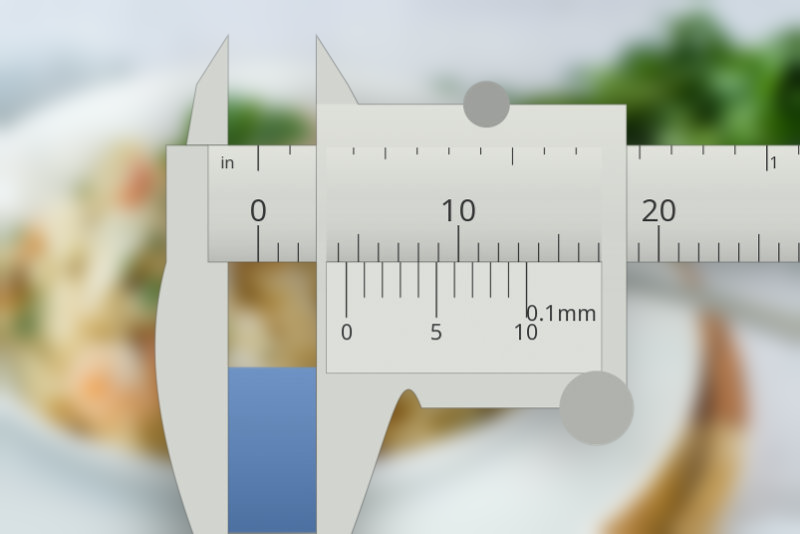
4.4mm
